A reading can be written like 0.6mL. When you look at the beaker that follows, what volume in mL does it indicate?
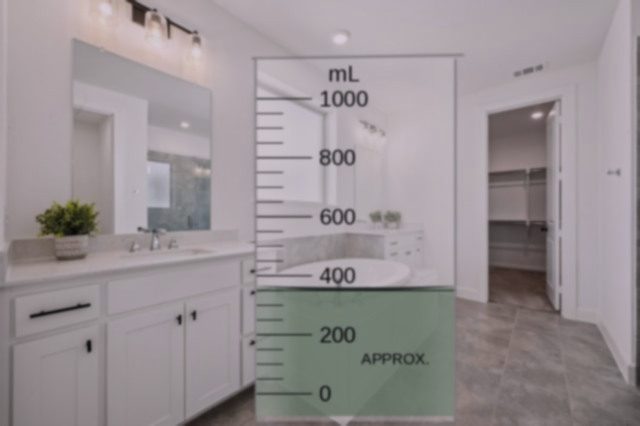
350mL
